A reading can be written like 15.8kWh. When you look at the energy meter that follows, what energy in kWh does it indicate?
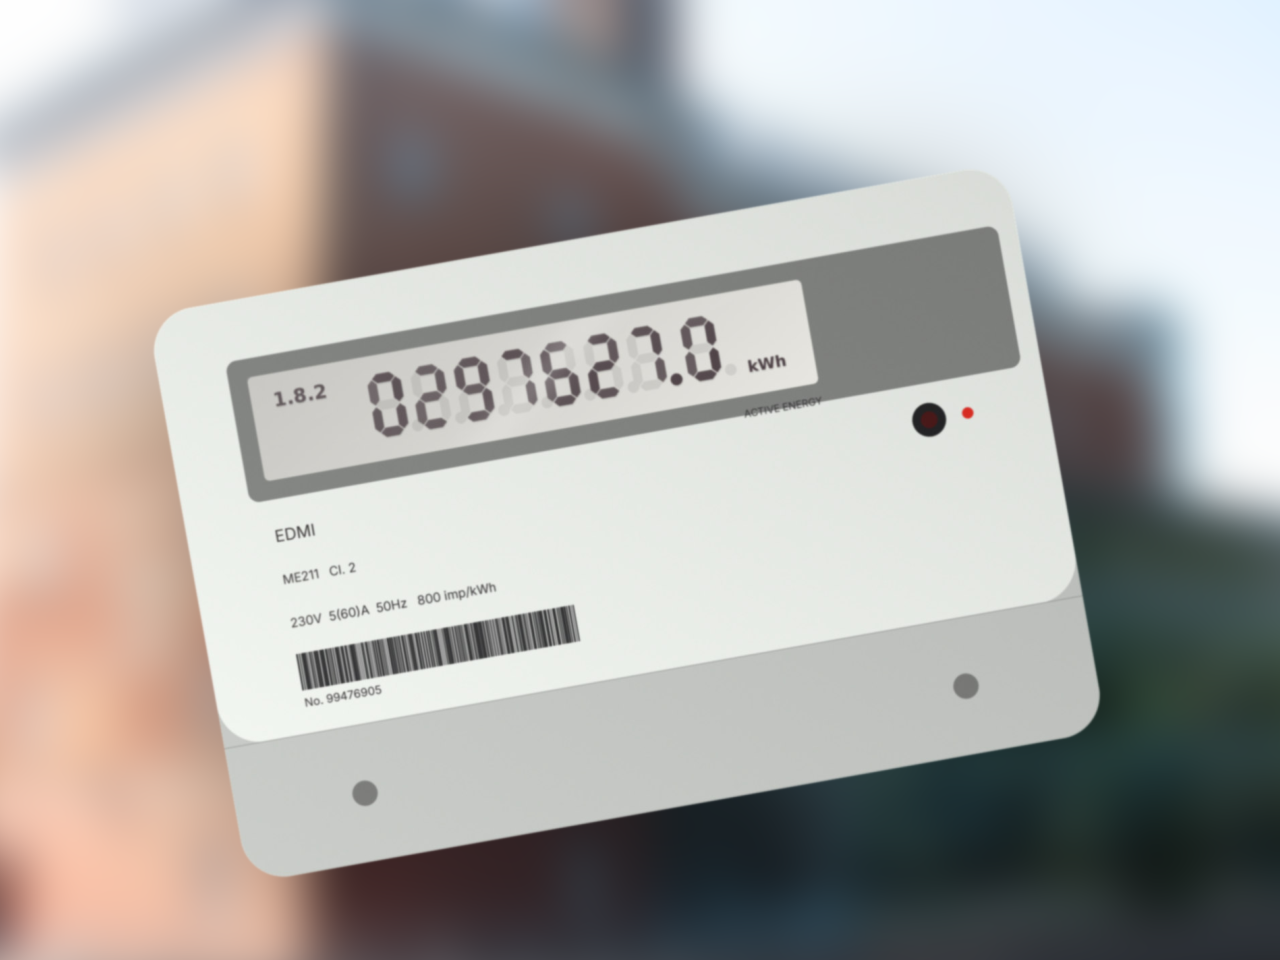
297627.0kWh
